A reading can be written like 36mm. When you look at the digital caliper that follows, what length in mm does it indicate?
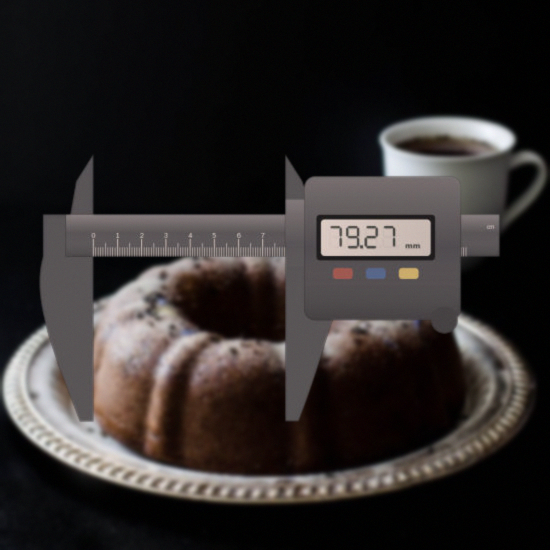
79.27mm
